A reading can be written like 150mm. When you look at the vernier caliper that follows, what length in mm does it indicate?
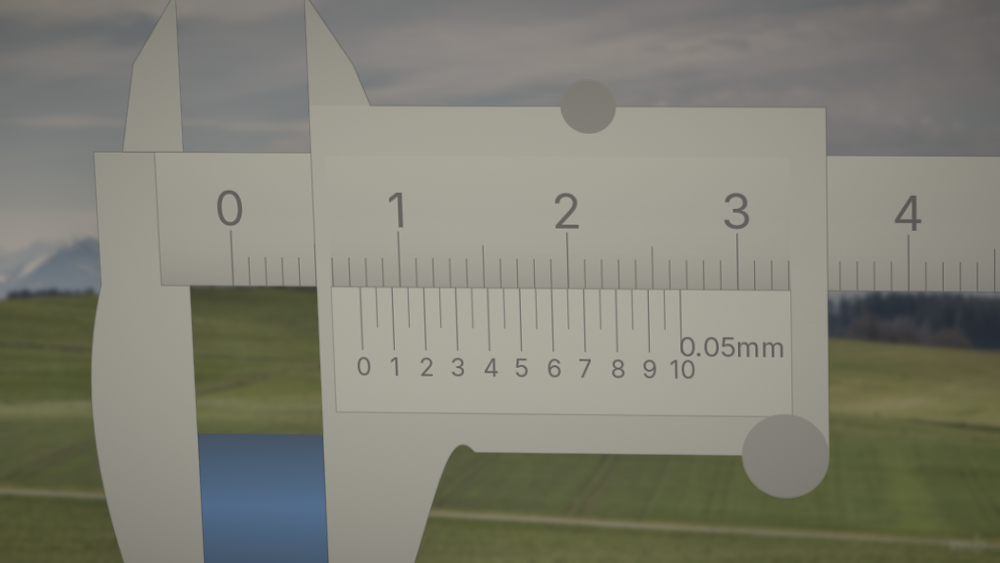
7.6mm
